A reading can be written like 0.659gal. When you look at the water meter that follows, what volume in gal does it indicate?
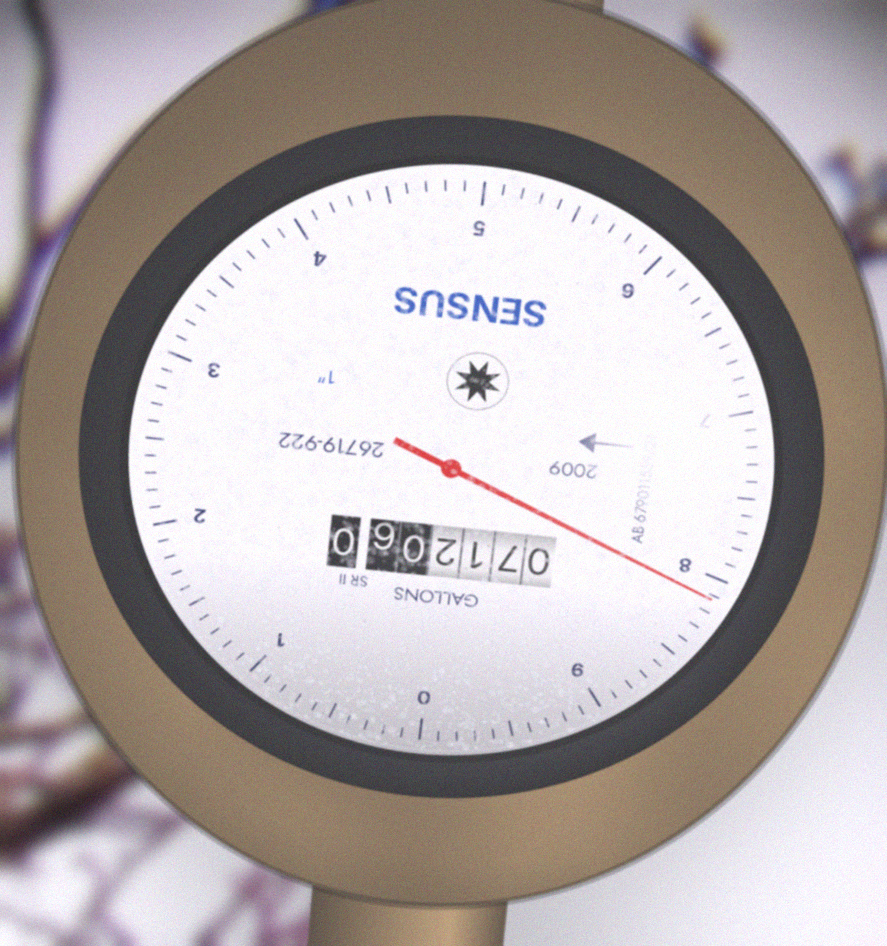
712058.1gal
